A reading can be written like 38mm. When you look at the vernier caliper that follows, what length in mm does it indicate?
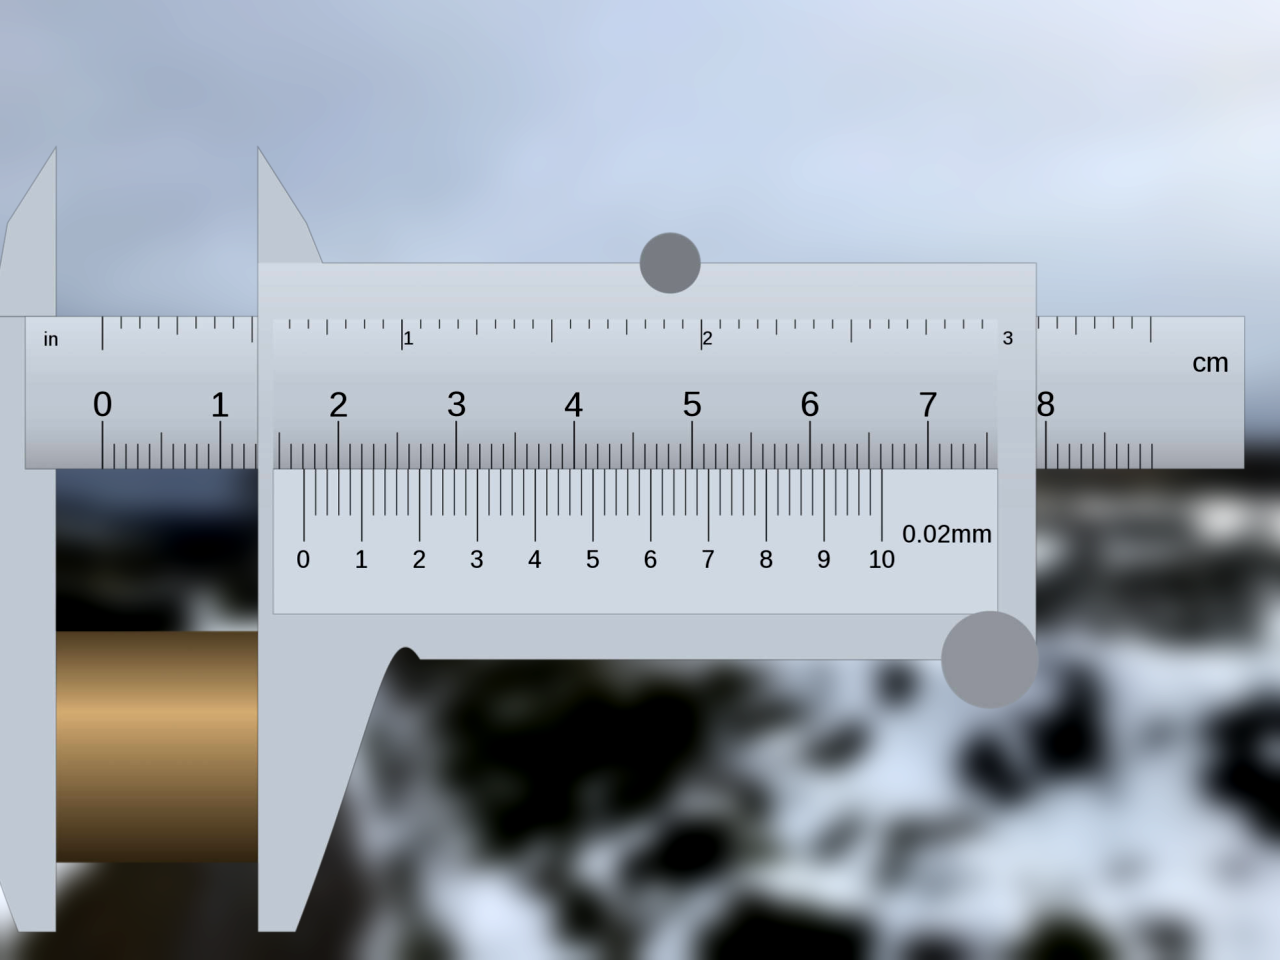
17.1mm
